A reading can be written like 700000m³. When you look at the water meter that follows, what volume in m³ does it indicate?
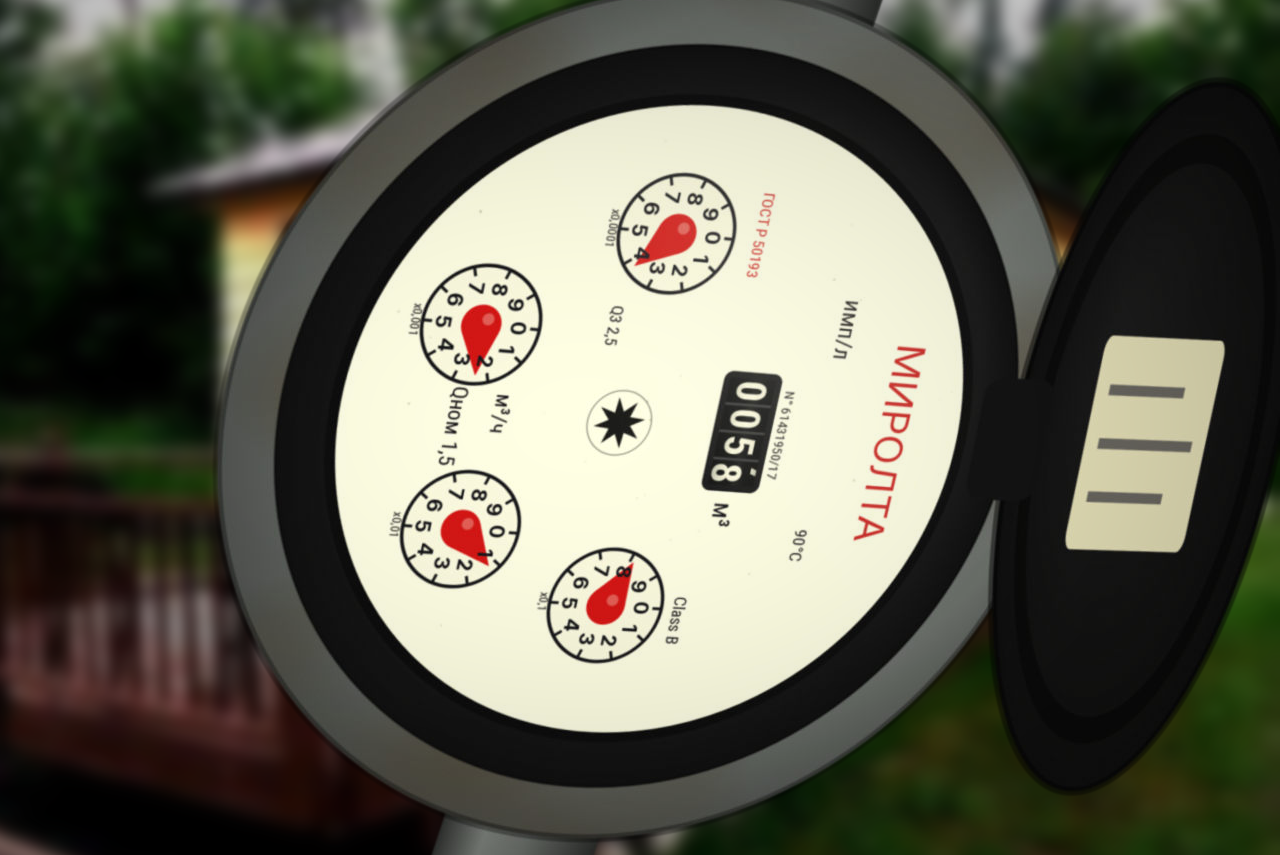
57.8123m³
